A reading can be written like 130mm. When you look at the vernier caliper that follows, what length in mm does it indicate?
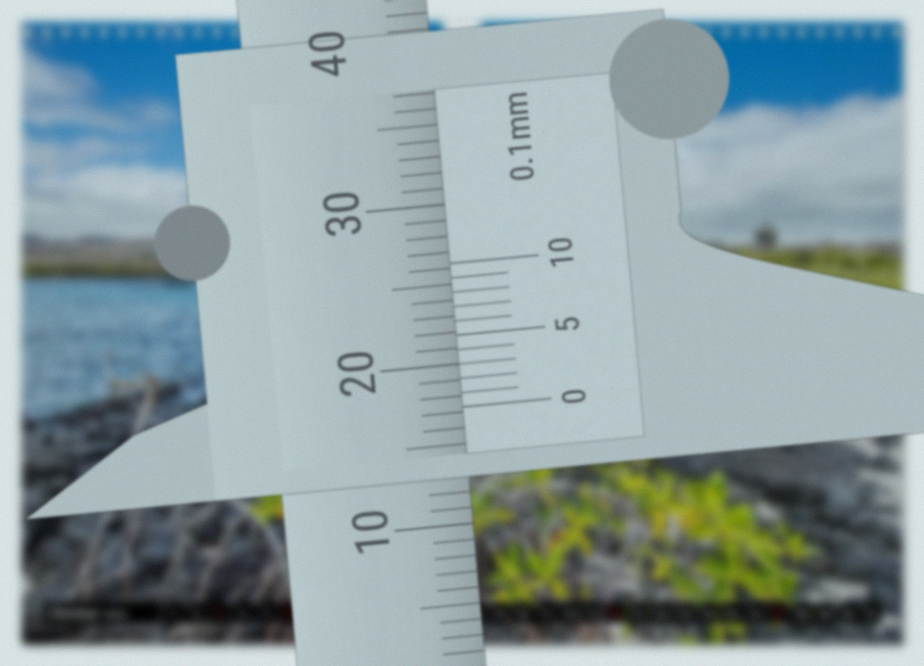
17.3mm
